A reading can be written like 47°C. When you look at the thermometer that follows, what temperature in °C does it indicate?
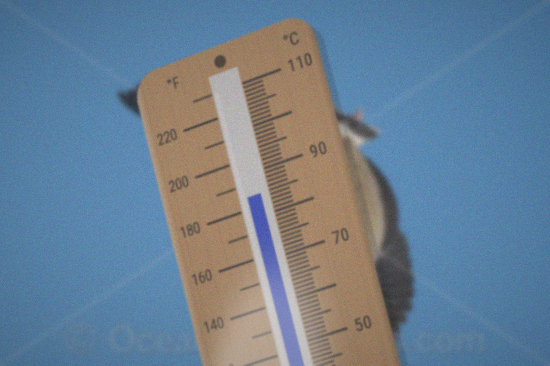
85°C
